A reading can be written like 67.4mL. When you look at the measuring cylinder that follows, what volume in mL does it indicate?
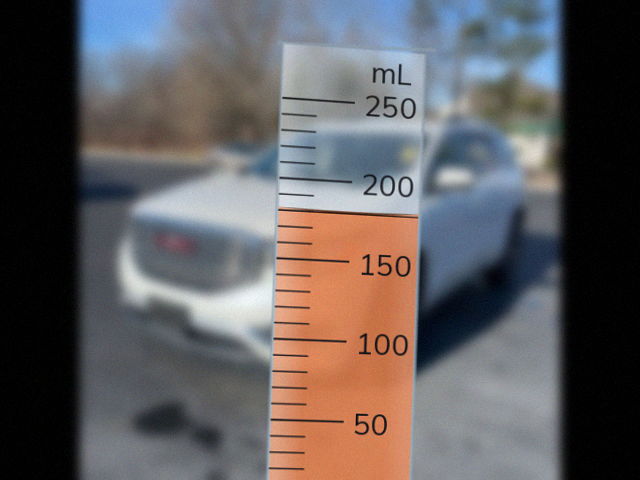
180mL
